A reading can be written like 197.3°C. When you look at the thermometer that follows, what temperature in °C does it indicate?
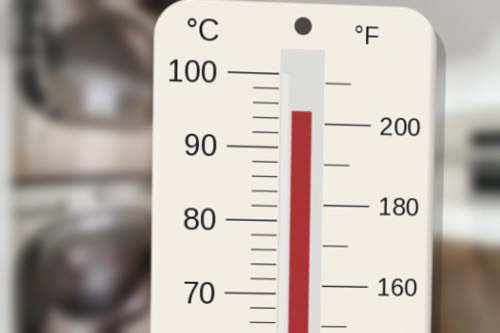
95°C
